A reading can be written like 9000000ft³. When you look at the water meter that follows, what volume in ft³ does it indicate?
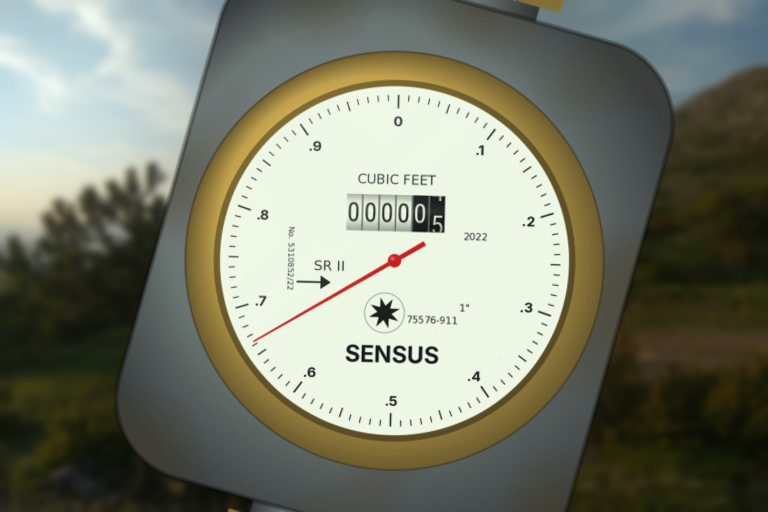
4.66ft³
